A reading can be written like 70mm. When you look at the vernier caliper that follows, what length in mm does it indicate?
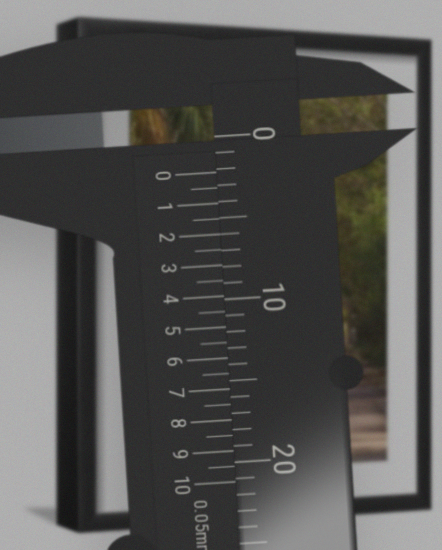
2.2mm
